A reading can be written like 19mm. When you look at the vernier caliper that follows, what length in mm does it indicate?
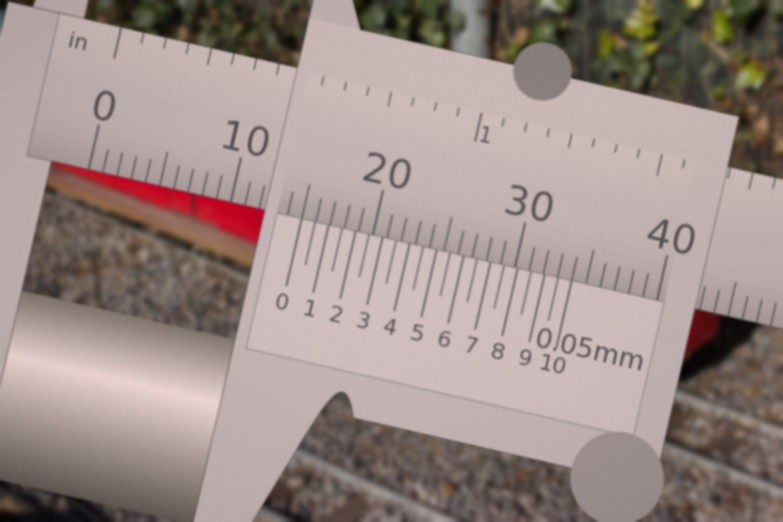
15.0mm
